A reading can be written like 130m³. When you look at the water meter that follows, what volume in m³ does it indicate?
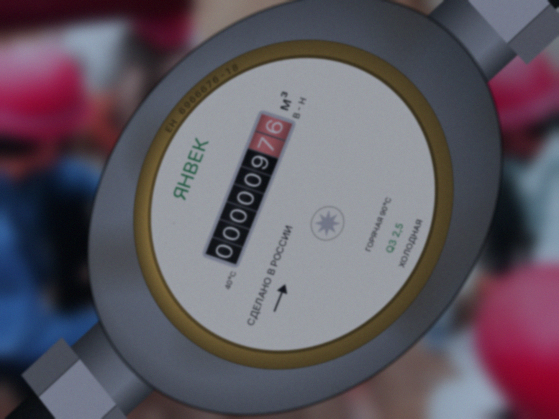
9.76m³
